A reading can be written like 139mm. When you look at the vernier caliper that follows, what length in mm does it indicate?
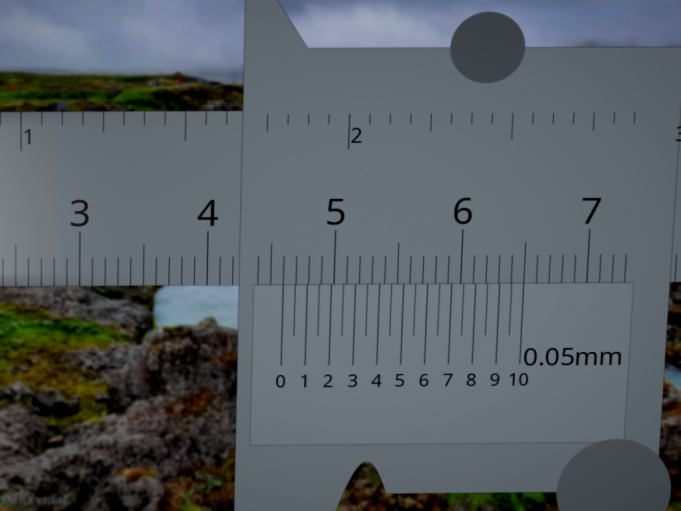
46.0mm
